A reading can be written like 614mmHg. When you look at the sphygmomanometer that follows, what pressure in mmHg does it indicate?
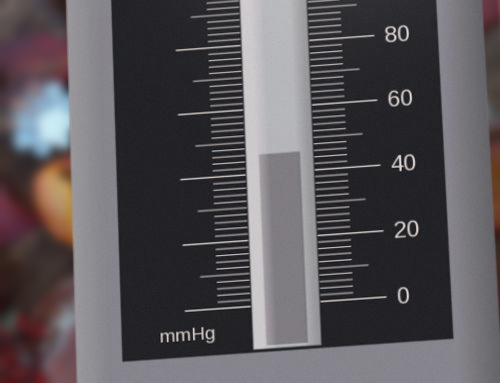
46mmHg
